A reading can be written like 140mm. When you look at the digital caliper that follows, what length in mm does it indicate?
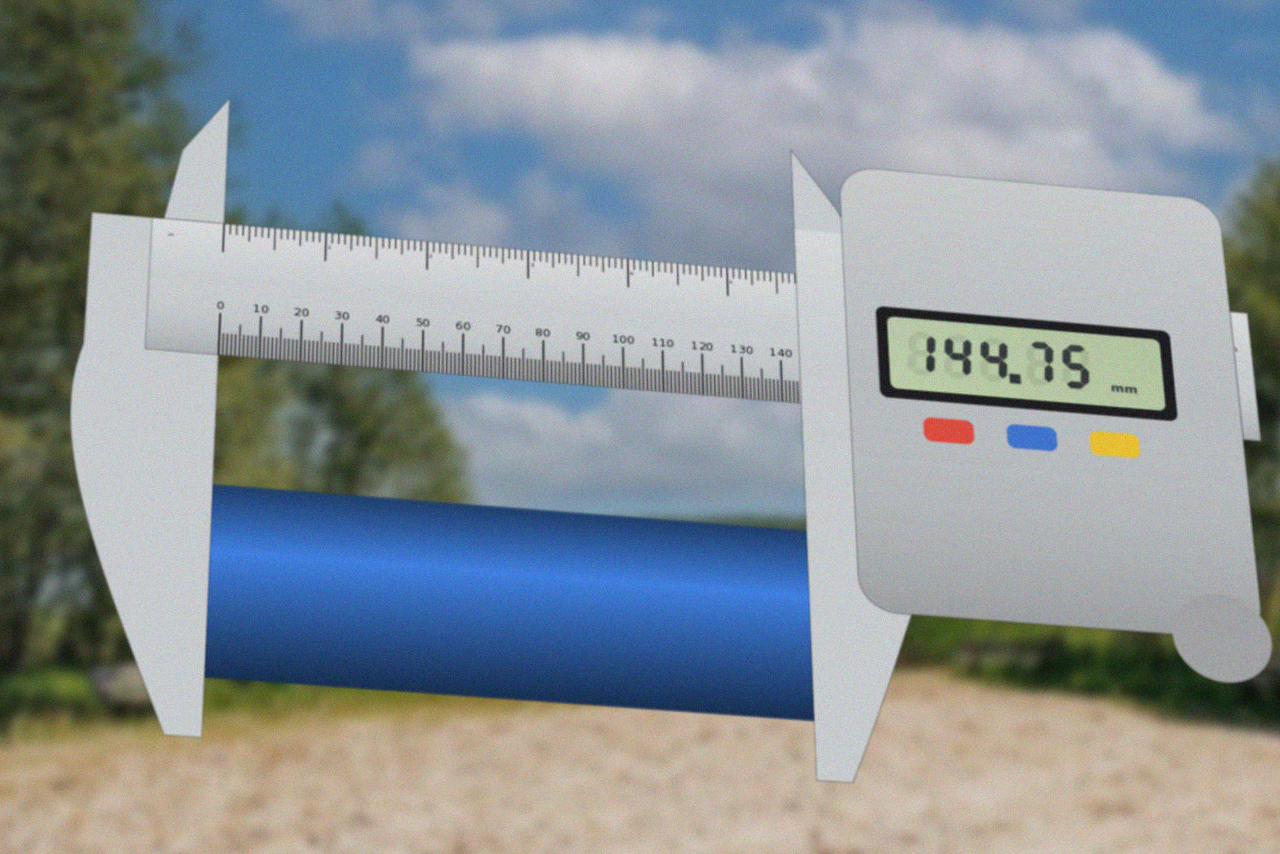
144.75mm
